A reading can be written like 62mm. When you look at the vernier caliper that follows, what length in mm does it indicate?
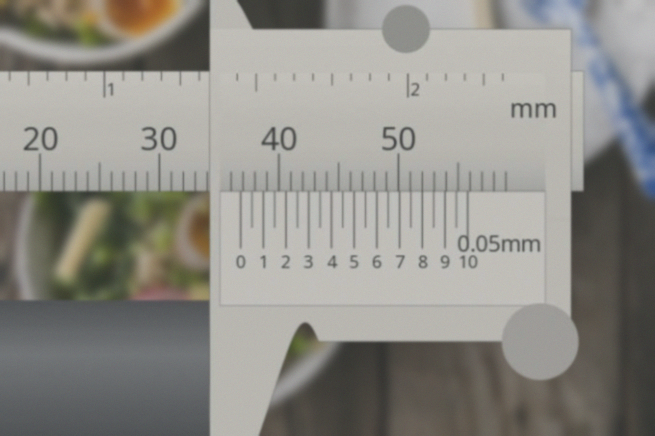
36.8mm
